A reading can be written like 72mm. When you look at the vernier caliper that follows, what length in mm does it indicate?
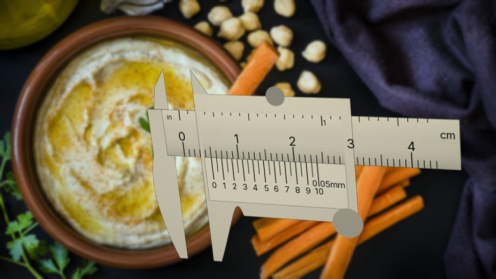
5.0mm
